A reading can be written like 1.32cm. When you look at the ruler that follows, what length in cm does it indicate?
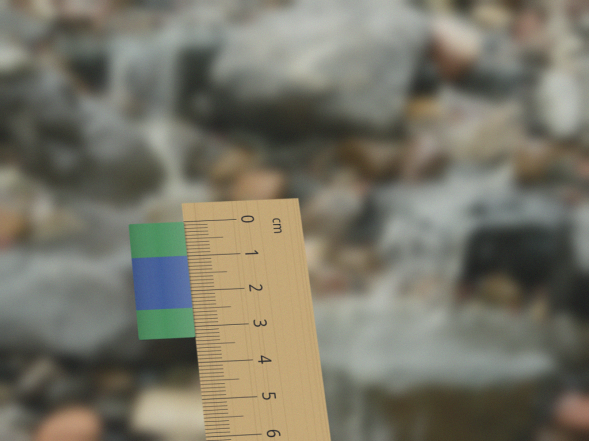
3.3cm
